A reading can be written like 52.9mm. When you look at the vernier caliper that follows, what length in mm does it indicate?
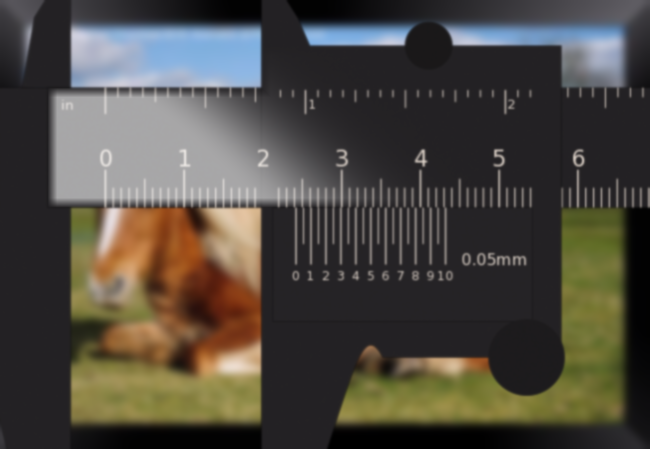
24.2mm
